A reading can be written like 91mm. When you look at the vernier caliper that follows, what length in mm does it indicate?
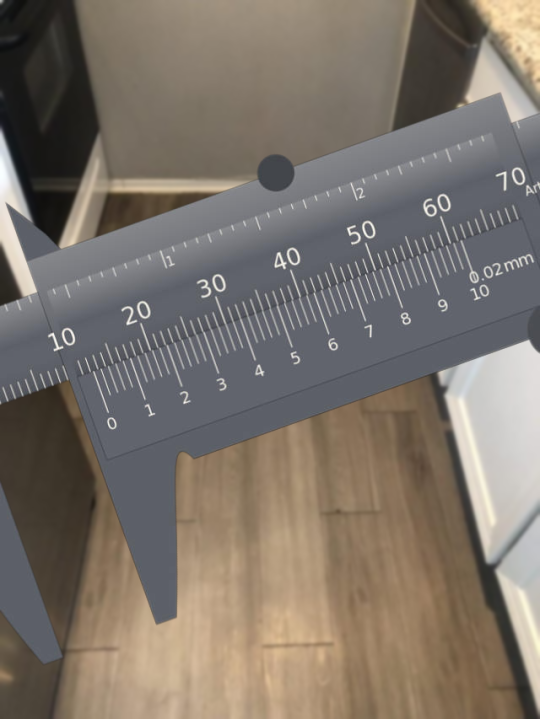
12.4mm
